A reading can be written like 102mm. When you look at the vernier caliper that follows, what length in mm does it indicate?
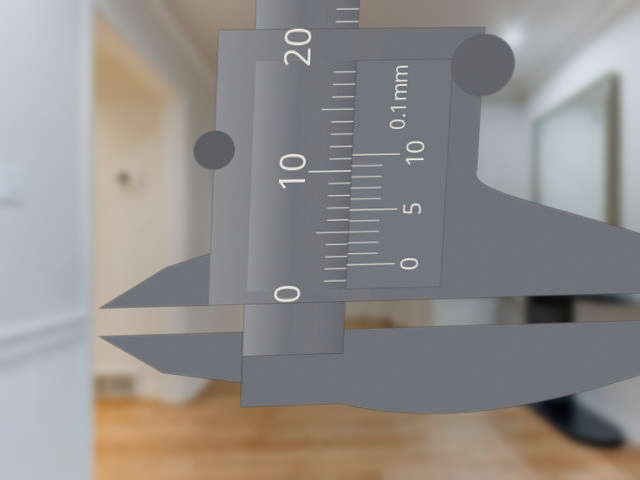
2.3mm
